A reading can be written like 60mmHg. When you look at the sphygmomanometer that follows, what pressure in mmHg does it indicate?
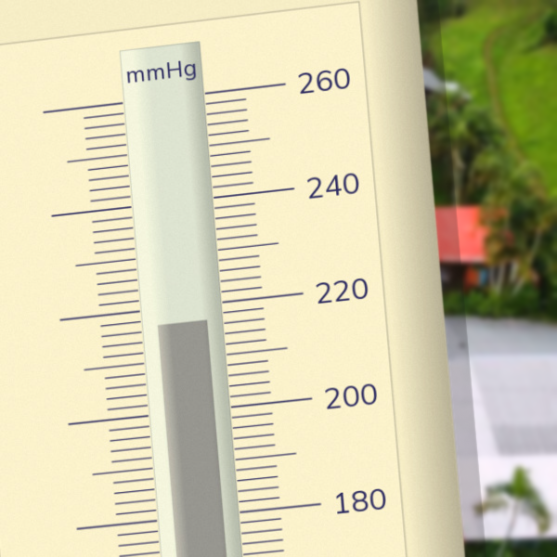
217mmHg
